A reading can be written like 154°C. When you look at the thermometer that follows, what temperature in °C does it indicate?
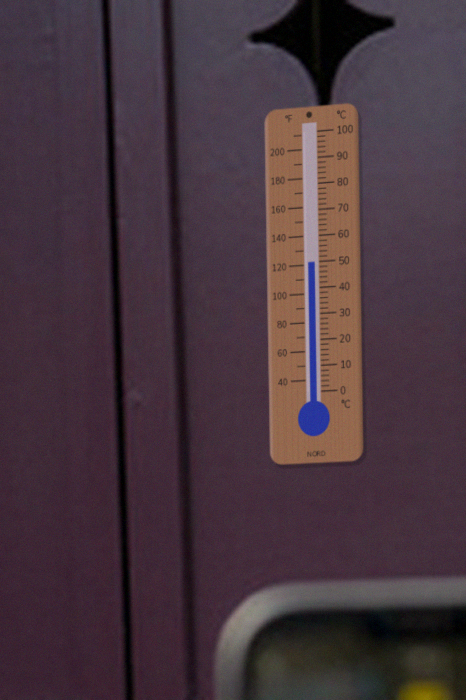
50°C
